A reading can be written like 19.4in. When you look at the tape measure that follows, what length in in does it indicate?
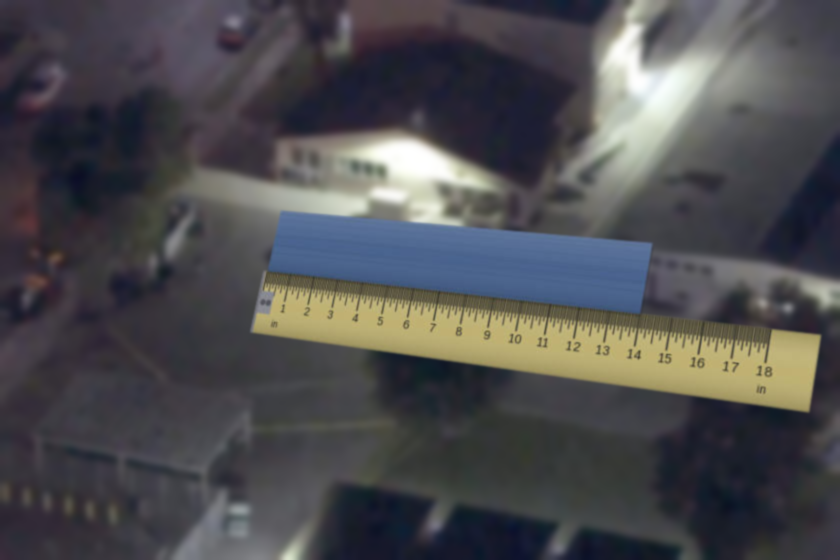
14in
